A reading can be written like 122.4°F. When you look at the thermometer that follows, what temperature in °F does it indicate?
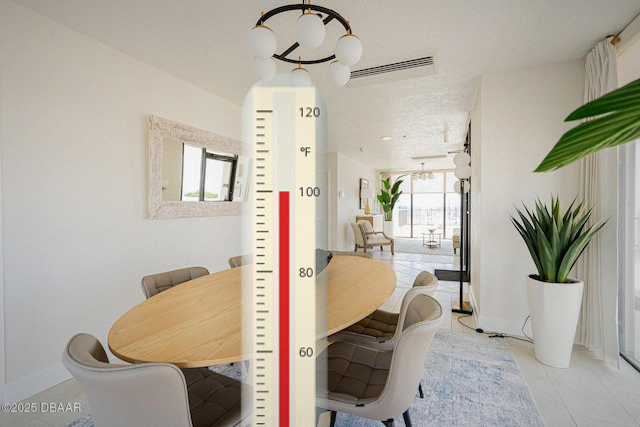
100°F
